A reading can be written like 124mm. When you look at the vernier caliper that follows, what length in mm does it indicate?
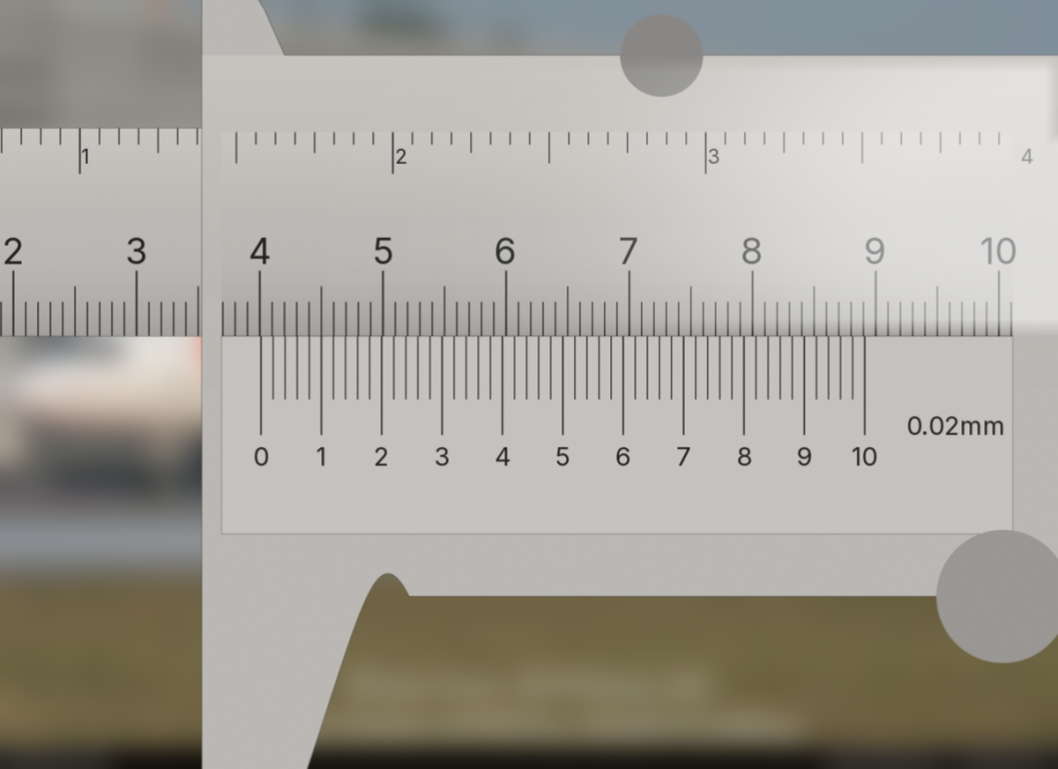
40.1mm
